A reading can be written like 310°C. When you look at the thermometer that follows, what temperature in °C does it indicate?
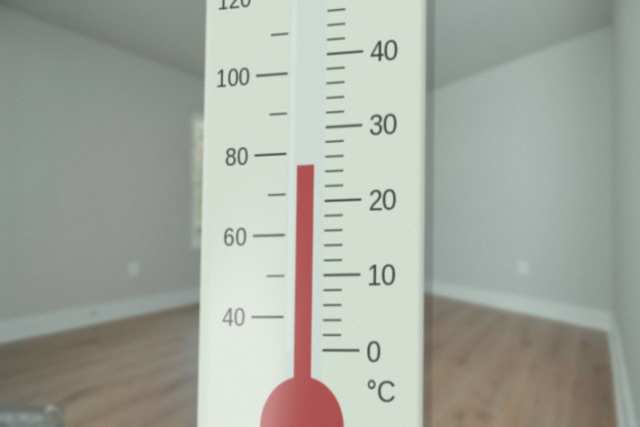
25°C
